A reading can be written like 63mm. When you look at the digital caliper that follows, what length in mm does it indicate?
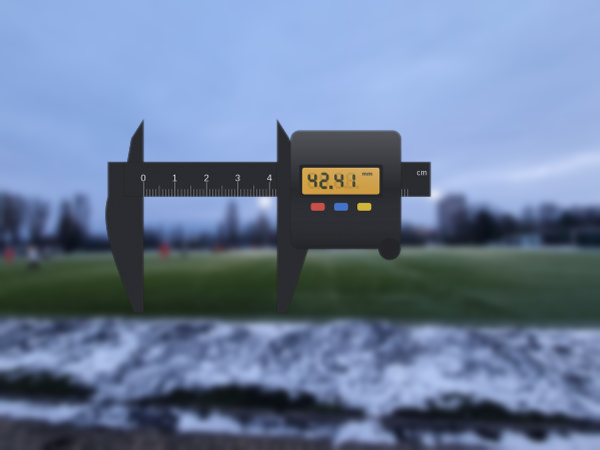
42.41mm
